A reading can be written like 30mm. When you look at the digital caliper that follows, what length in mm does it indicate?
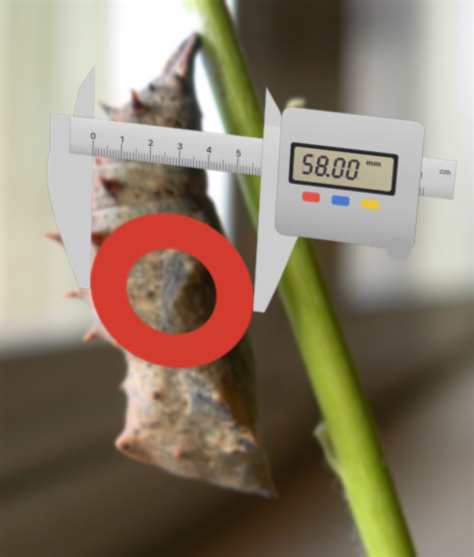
58.00mm
